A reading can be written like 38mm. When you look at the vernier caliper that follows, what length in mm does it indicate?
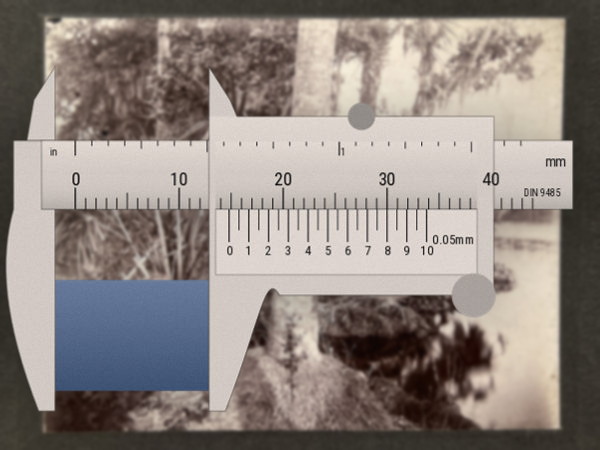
14.8mm
